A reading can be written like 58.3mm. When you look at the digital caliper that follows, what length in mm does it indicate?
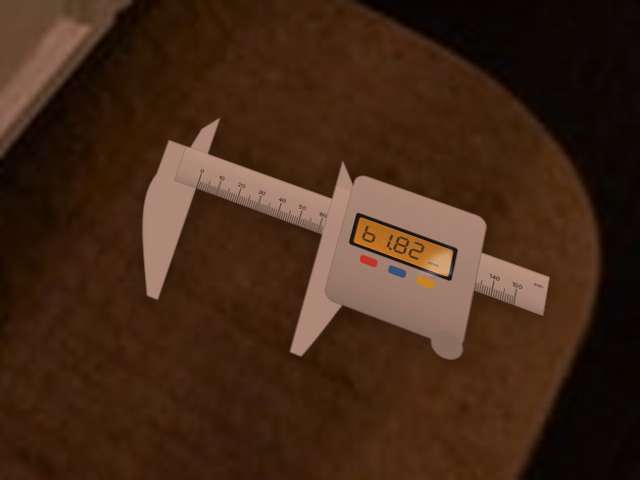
61.82mm
